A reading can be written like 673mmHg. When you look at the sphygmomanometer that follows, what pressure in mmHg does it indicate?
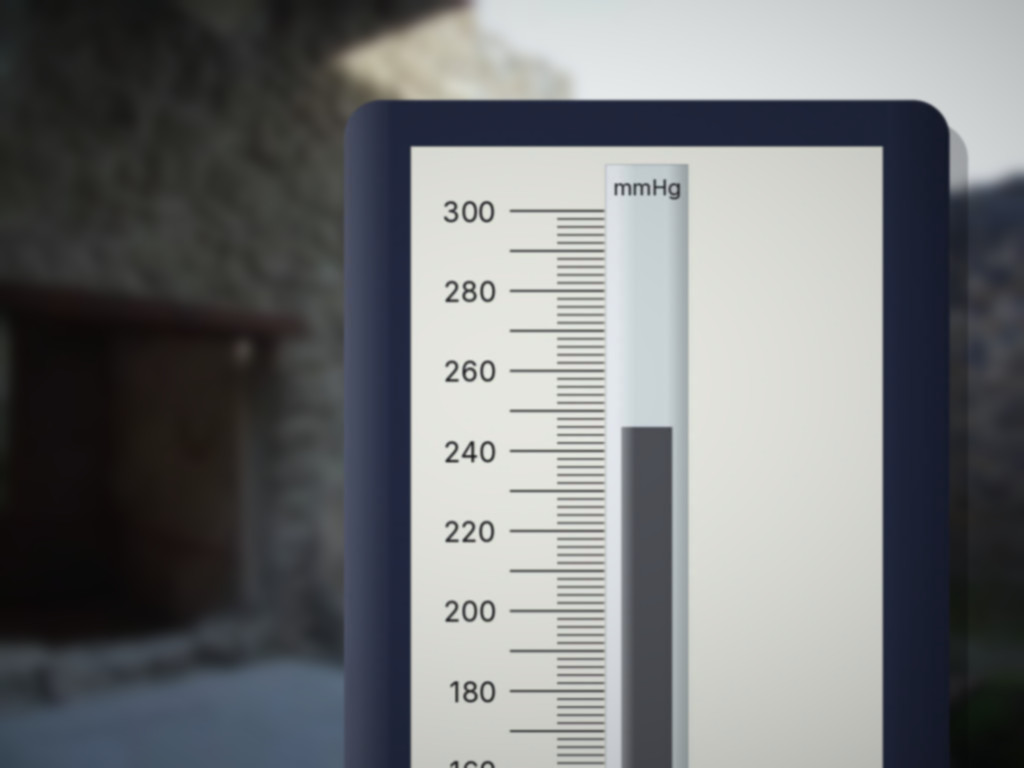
246mmHg
